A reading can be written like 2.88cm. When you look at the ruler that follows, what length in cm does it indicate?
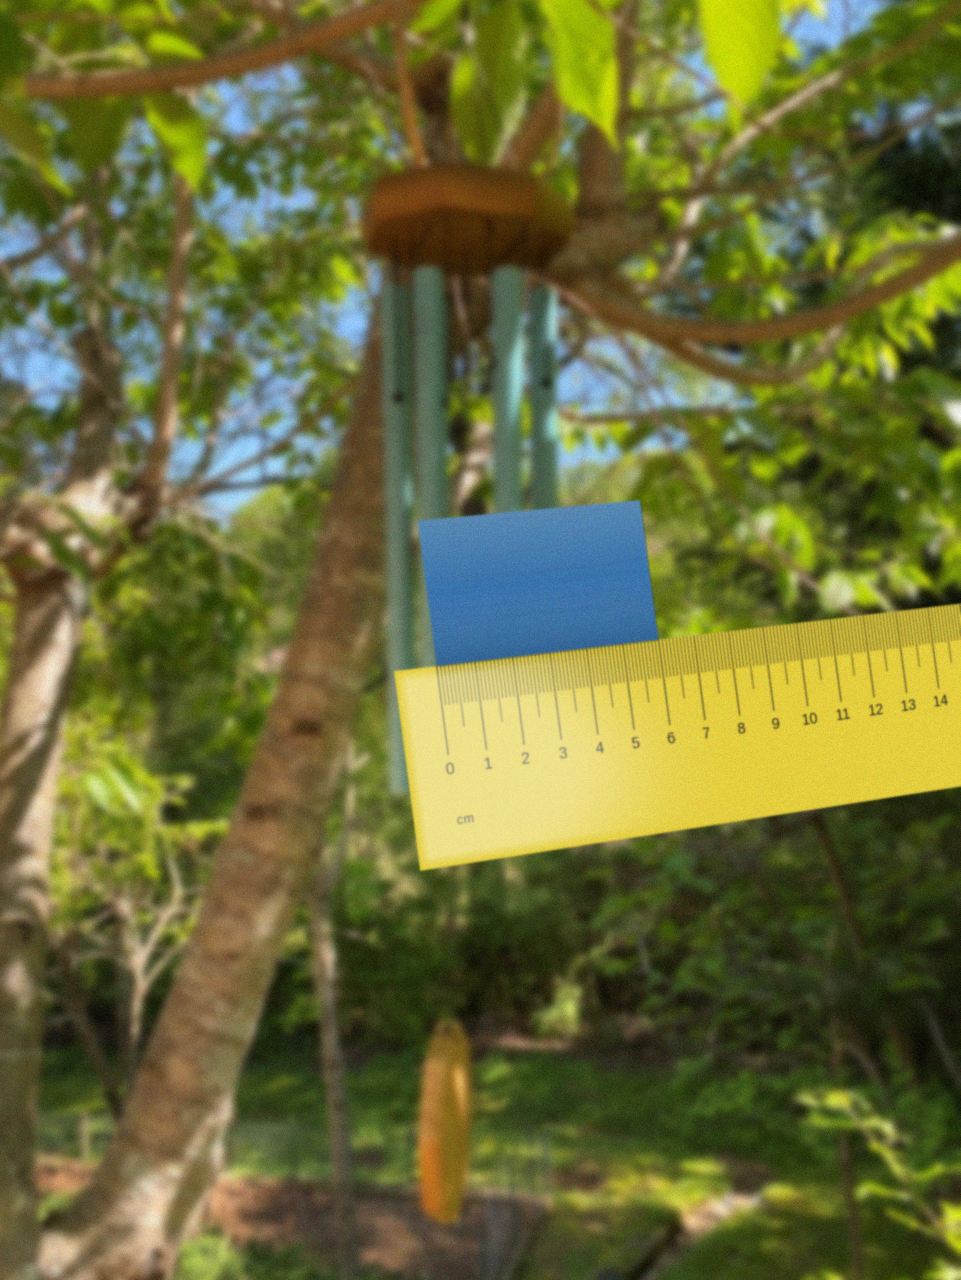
6cm
